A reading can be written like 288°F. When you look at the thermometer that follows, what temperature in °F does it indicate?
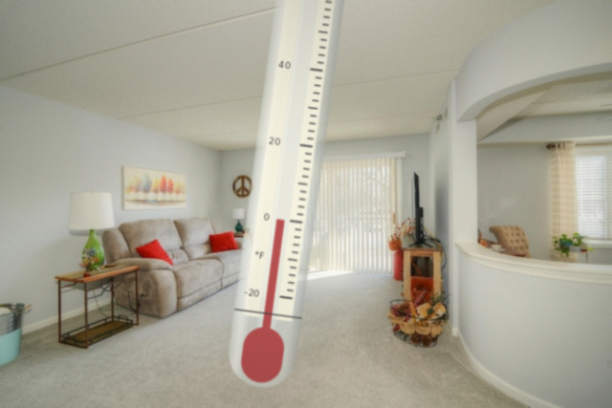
0°F
